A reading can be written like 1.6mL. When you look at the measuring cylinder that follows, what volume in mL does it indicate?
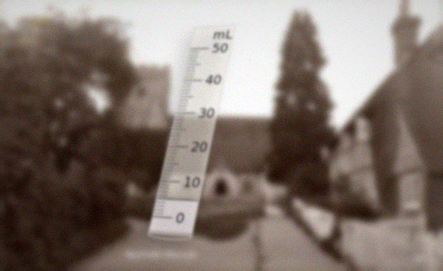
5mL
